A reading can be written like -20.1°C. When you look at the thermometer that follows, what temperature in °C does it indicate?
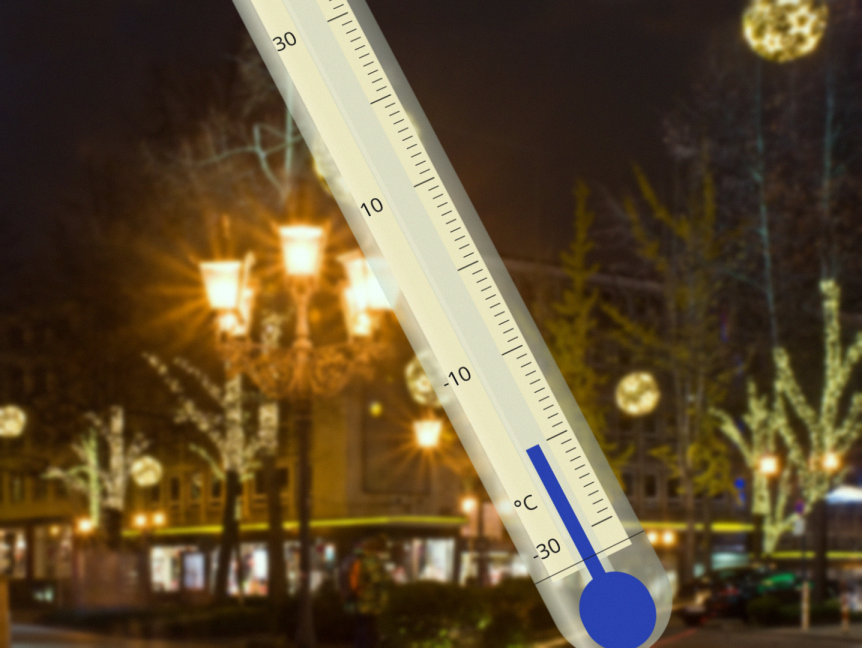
-20°C
